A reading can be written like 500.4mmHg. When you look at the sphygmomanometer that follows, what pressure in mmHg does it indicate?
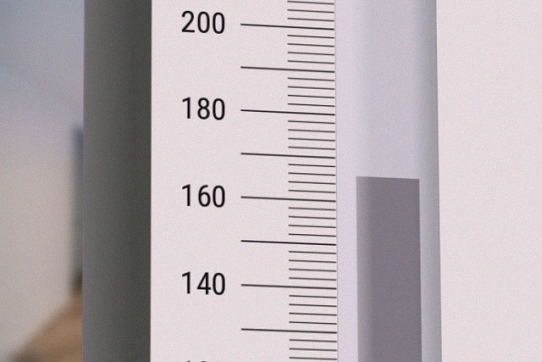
166mmHg
